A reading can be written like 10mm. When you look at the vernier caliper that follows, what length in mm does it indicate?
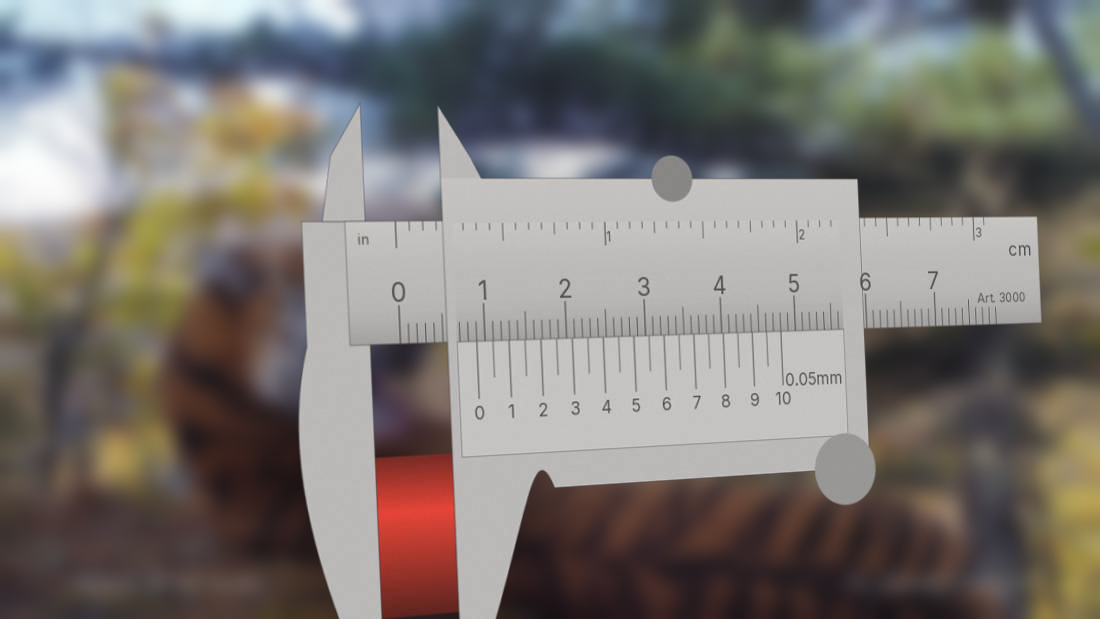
9.0mm
